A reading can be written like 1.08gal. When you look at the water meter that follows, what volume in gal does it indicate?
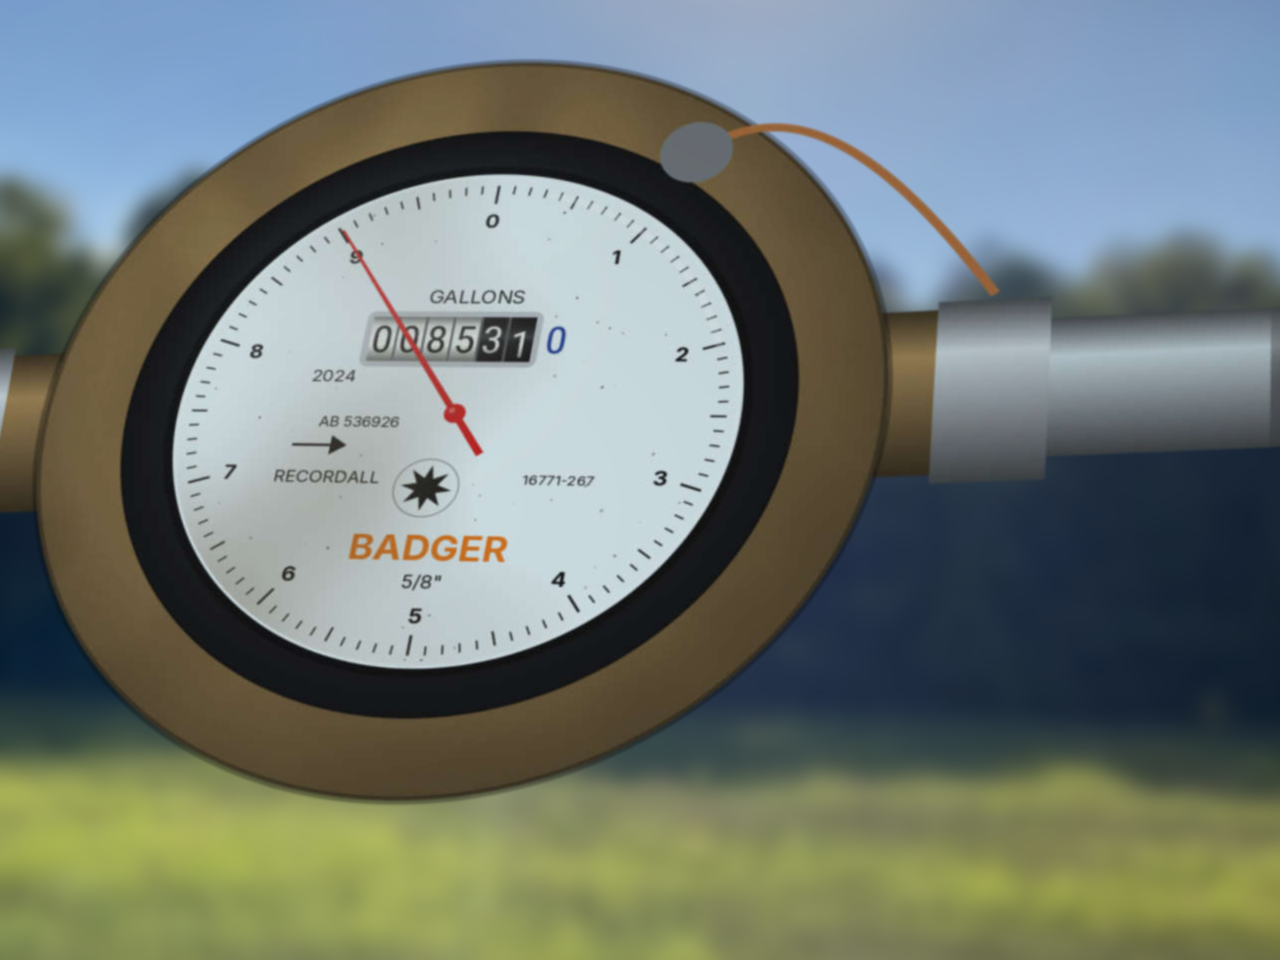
85309.0gal
